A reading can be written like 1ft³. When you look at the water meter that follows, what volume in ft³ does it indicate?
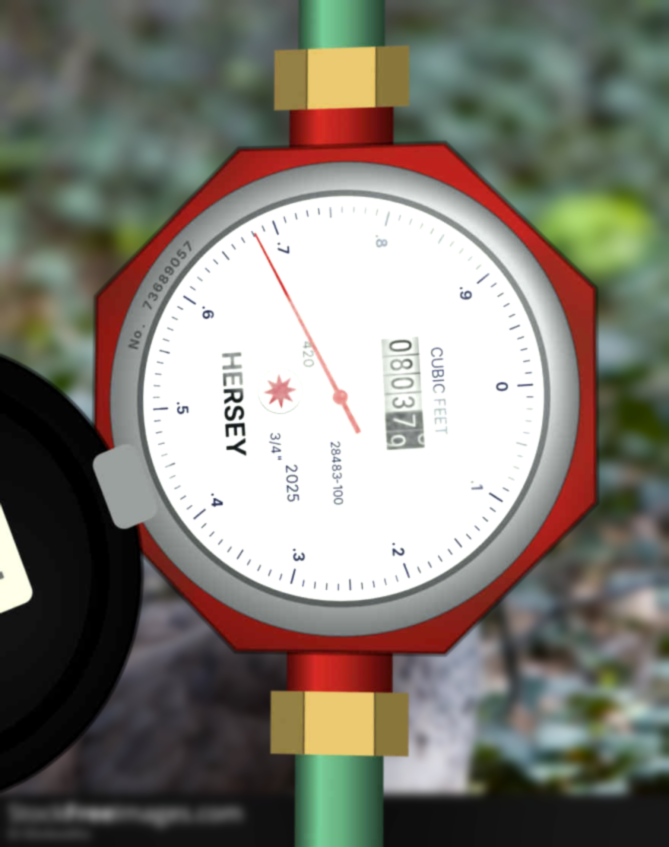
80378.68ft³
